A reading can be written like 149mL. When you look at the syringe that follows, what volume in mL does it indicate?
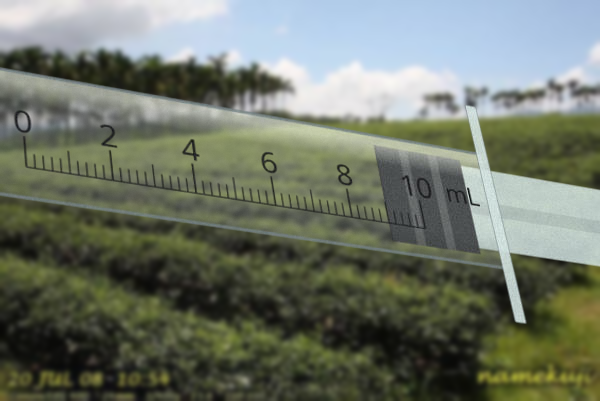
9mL
